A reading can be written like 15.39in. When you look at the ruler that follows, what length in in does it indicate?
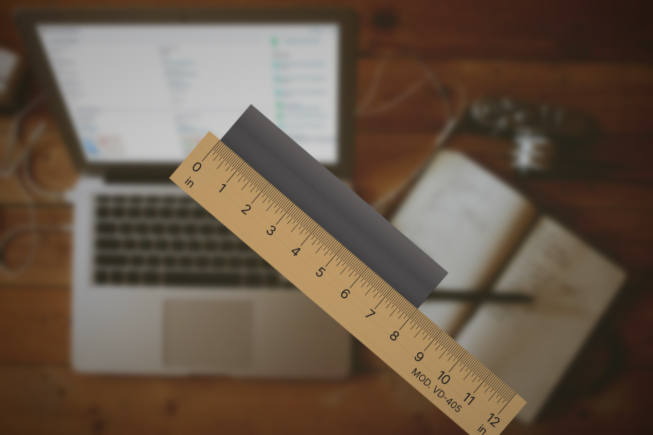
8in
